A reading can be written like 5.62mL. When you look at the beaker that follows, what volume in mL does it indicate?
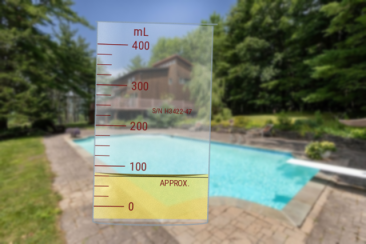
75mL
